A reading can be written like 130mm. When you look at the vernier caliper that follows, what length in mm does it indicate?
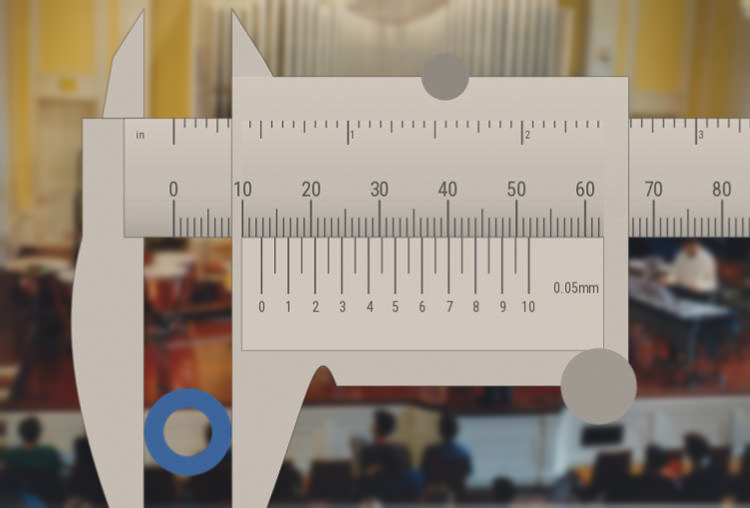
12.8mm
